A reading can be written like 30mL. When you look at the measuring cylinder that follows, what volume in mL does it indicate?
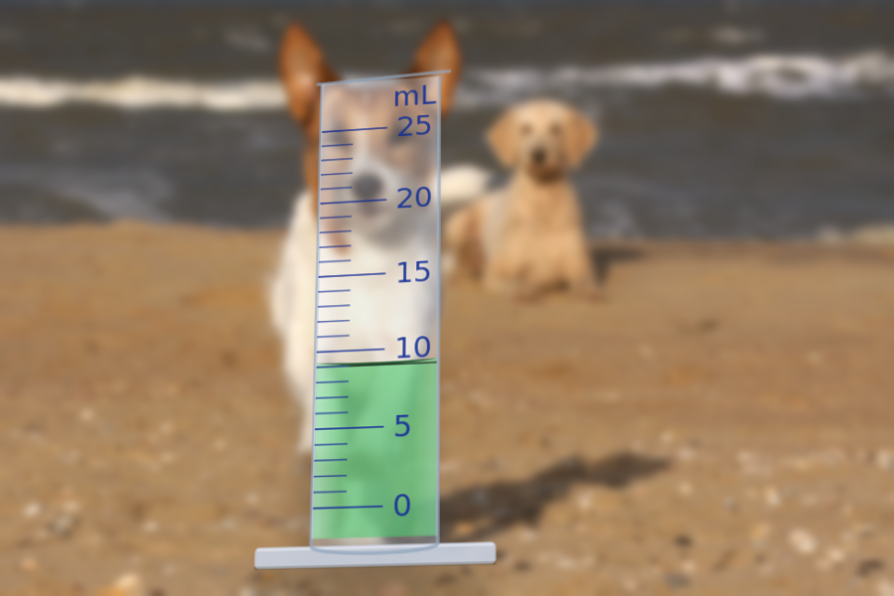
9mL
